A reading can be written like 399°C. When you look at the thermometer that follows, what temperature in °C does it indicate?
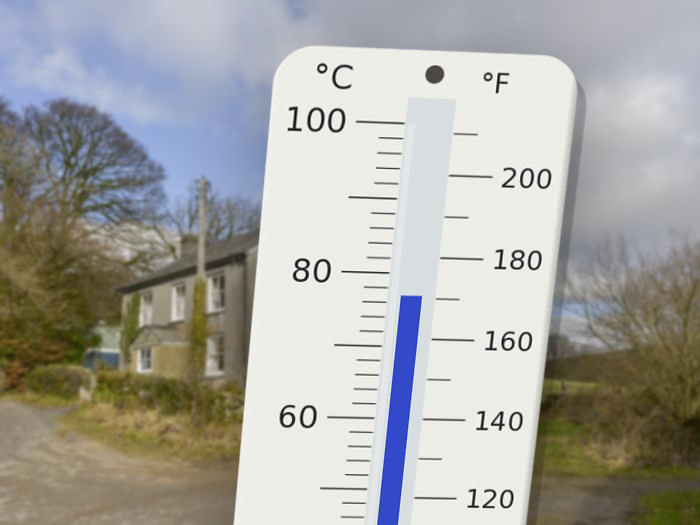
77°C
